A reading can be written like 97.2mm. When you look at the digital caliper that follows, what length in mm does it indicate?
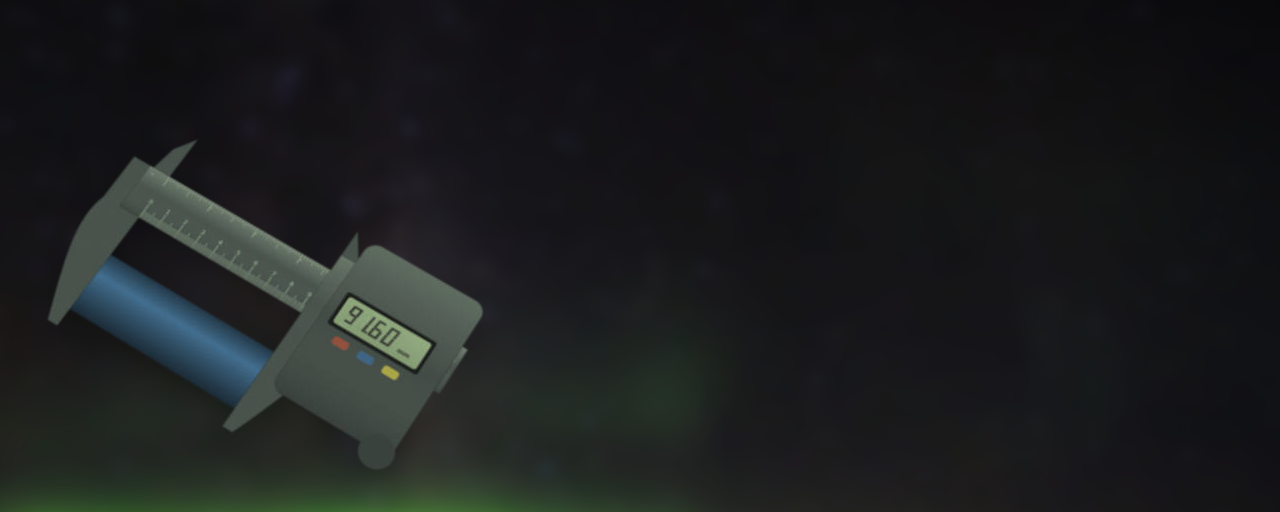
91.60mm
